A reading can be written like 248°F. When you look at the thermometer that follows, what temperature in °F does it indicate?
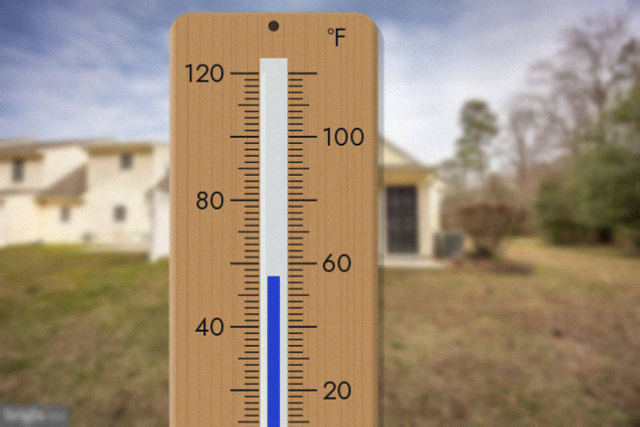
56°F
